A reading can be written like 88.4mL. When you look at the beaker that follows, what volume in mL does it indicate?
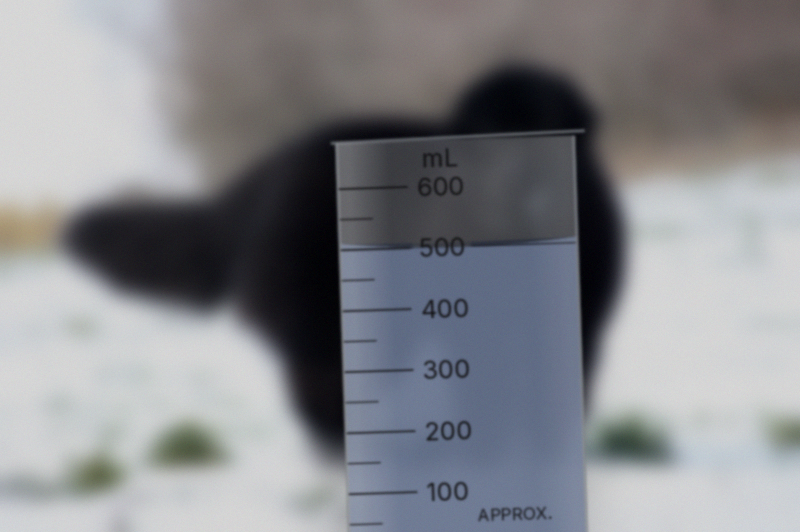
500mL
